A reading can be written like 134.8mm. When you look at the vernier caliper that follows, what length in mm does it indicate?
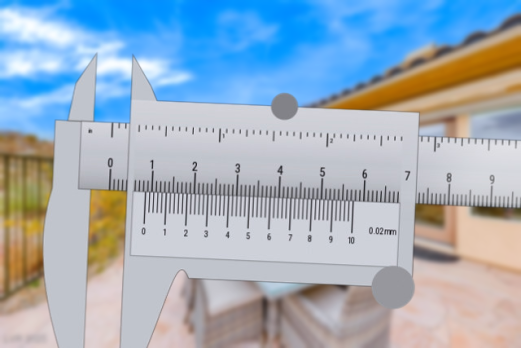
8.5mm
